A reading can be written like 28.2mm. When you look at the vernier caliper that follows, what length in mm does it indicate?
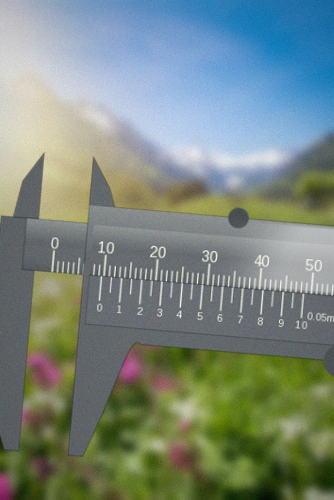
9.5mm
